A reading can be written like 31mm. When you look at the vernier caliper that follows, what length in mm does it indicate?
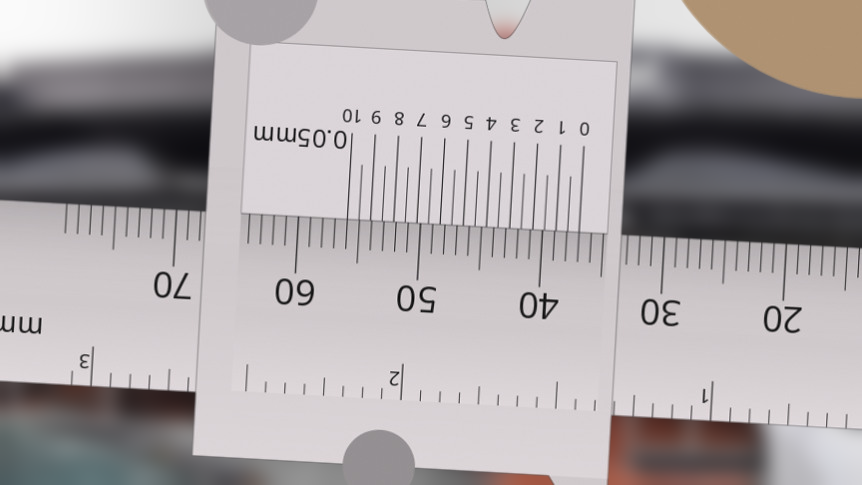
37.0mm
